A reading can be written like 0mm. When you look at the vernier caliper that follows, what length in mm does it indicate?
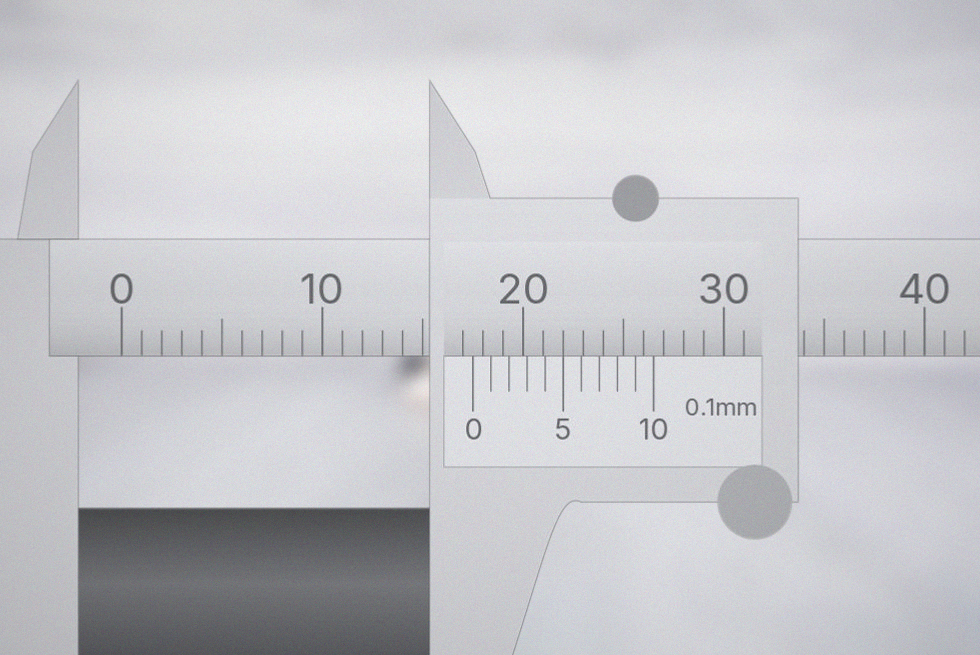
17.5mm
